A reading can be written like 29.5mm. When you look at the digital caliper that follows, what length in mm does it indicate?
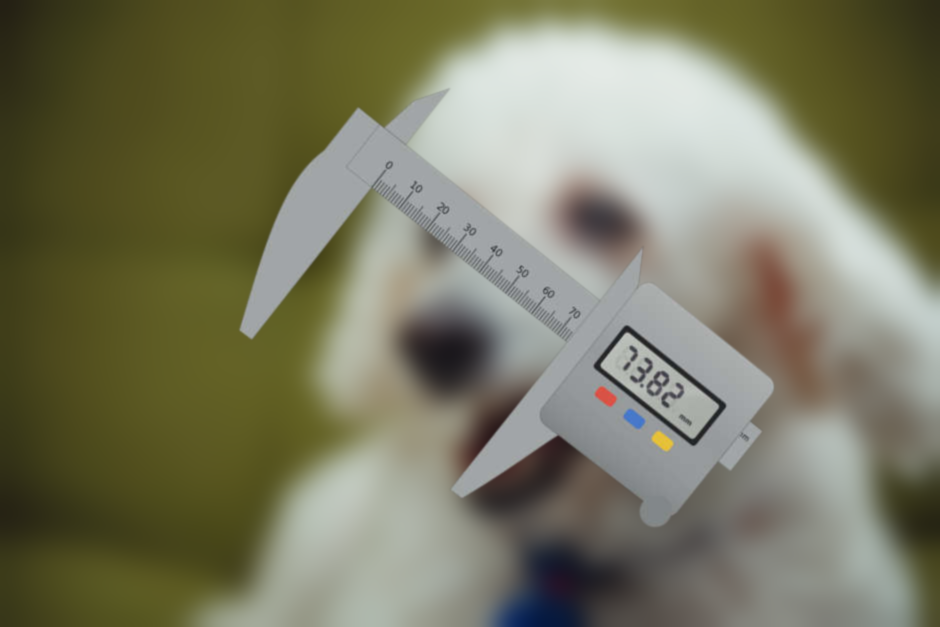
73.82mm
